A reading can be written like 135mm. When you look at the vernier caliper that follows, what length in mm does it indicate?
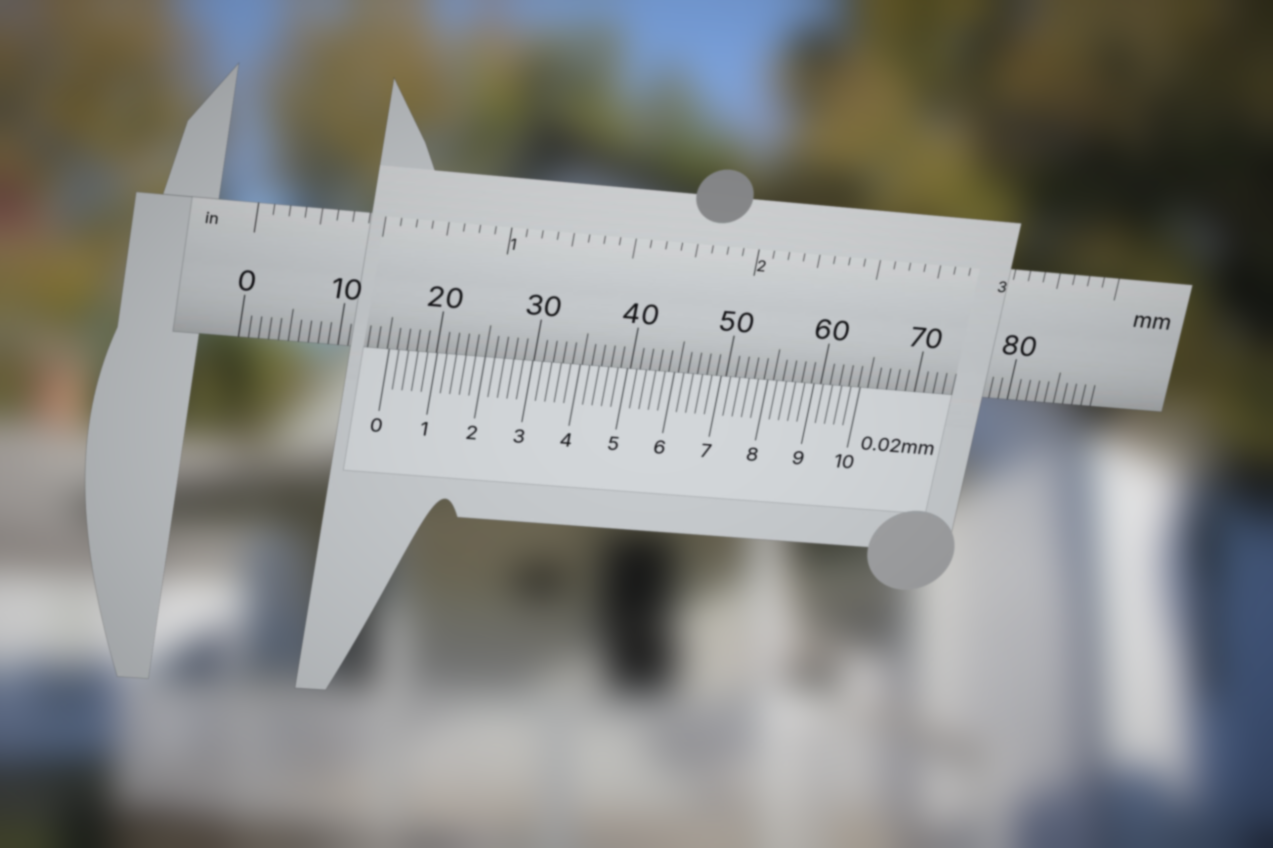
15.2mm
